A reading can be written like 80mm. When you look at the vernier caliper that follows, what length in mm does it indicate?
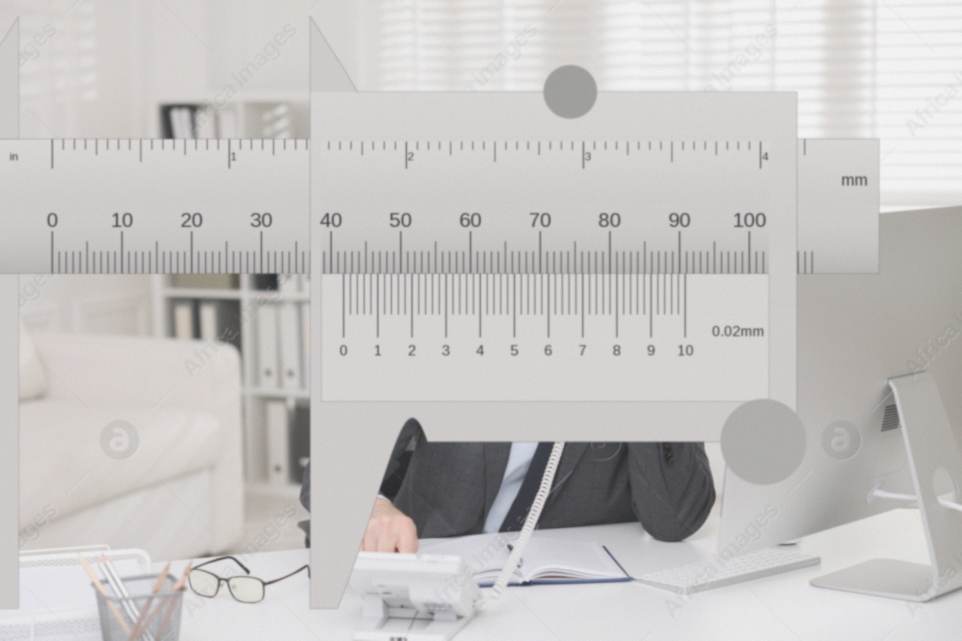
41.8mm
